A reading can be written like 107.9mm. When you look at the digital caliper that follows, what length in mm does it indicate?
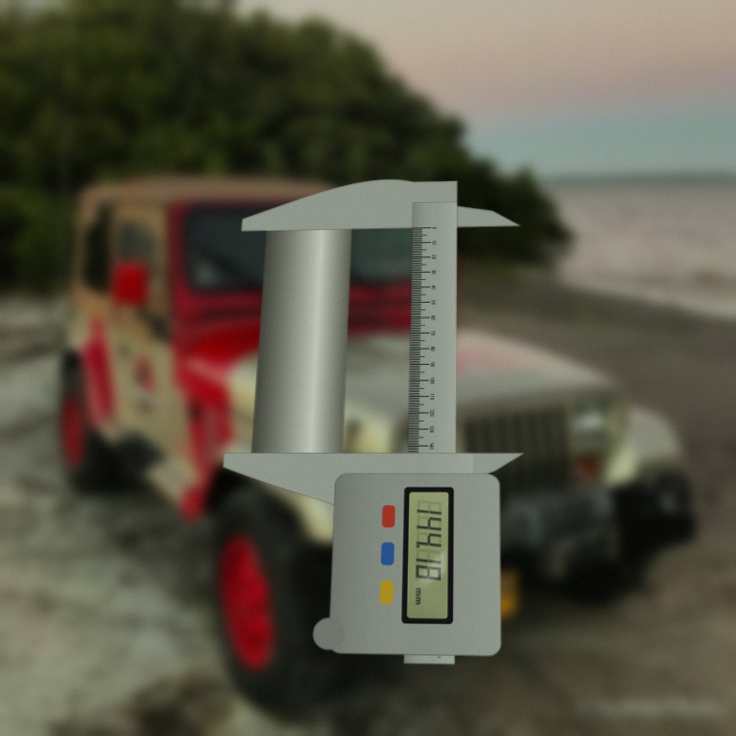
144.18mm
